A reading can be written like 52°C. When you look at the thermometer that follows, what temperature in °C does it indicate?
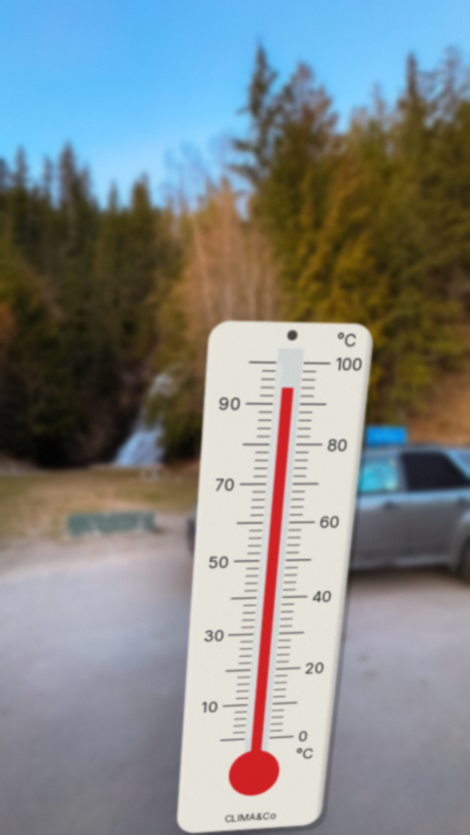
94°C
